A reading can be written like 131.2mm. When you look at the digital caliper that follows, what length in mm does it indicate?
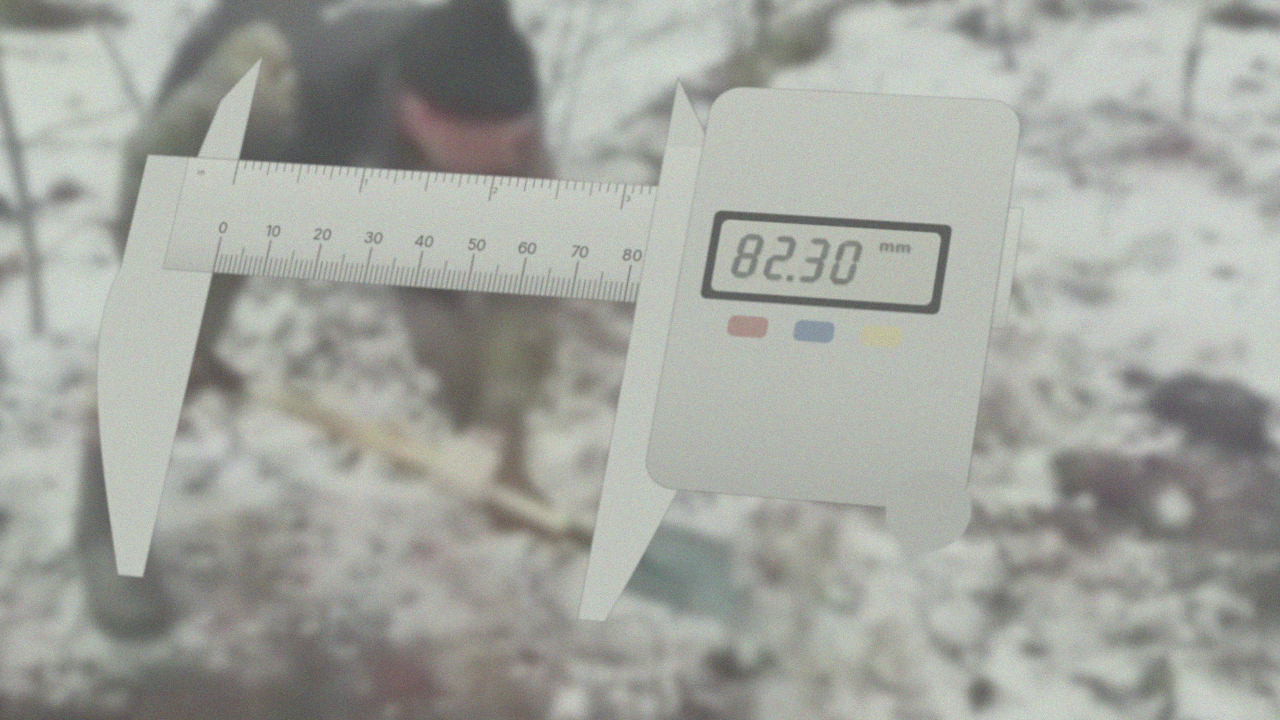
82.30mm
